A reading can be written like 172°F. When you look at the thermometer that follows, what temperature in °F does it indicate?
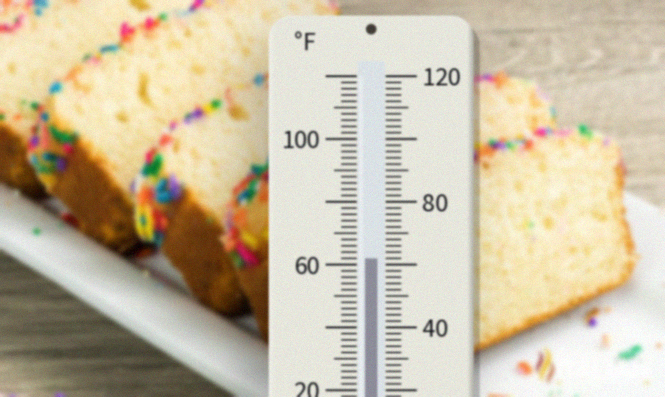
62°F
